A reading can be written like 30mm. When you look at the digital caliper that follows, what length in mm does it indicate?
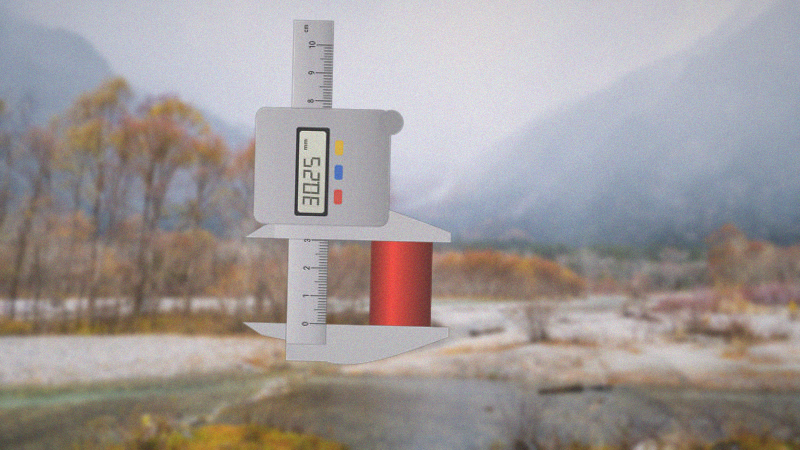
30.25mm
